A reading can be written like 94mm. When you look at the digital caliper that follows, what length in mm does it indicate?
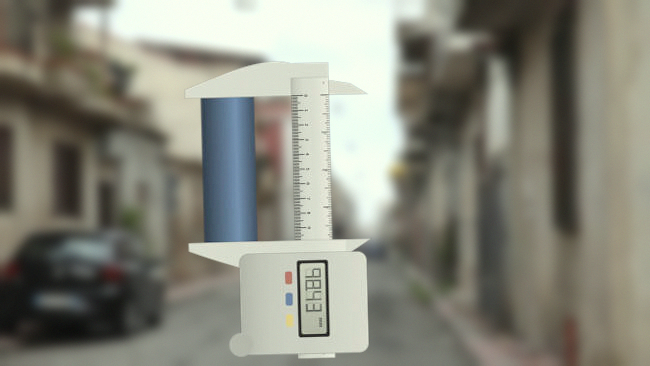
98.43mm
